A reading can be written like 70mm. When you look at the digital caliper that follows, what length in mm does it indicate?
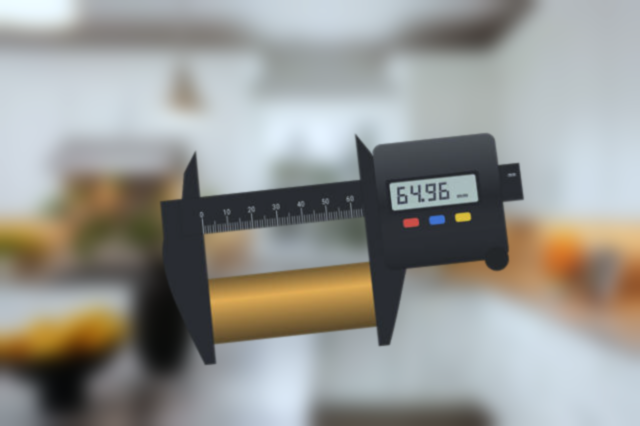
64.96mm
